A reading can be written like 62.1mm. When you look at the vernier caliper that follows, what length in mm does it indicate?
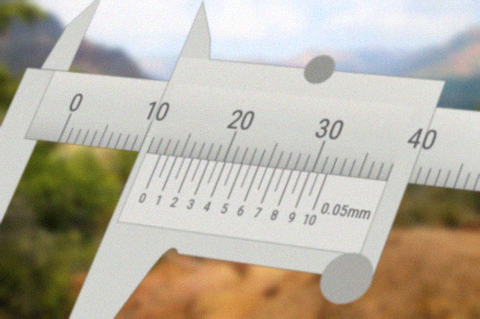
12.6mm
